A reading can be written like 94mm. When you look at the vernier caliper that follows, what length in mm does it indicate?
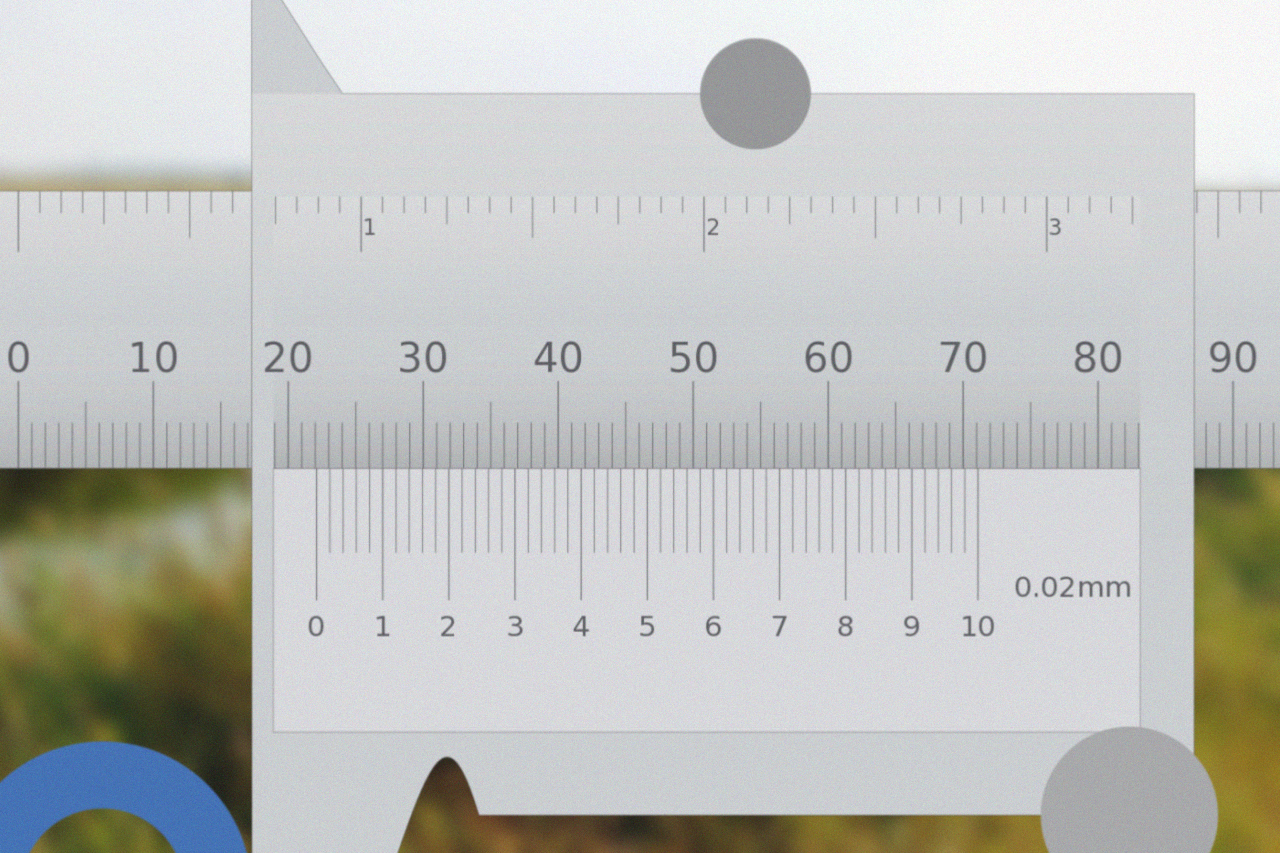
22.1mm
